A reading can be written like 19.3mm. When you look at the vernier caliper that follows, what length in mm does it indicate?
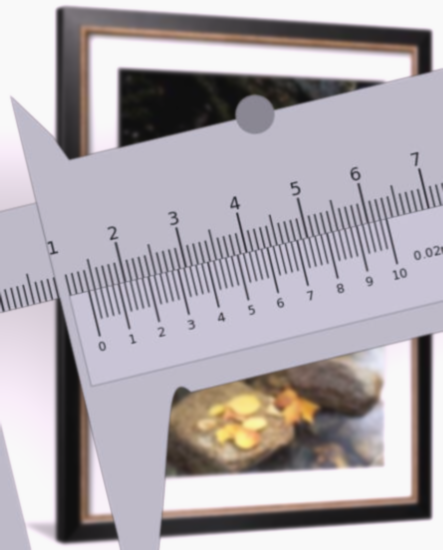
14.0mm
